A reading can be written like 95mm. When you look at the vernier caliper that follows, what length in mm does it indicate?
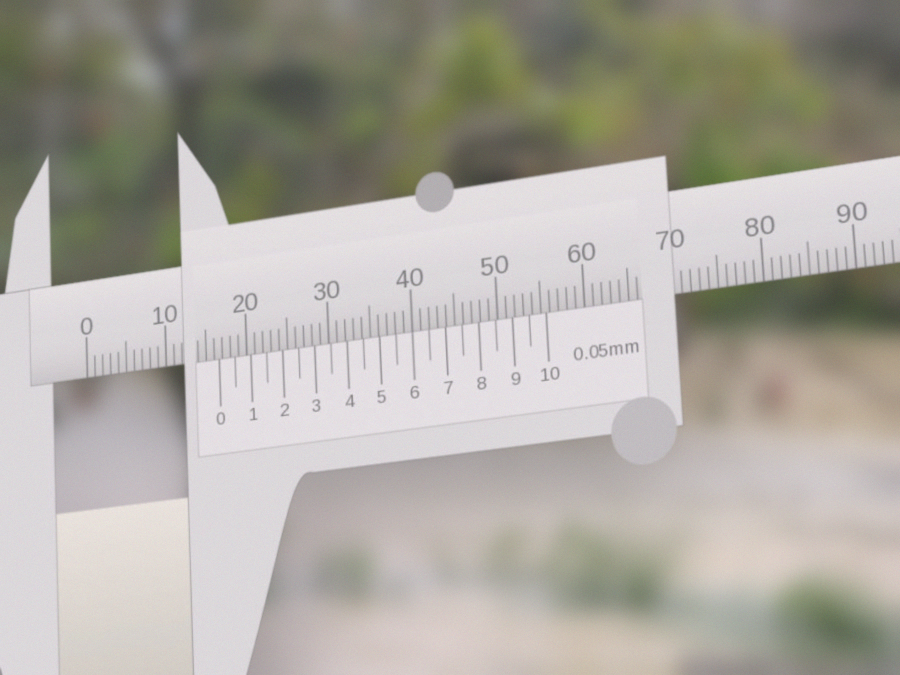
16.6mm
